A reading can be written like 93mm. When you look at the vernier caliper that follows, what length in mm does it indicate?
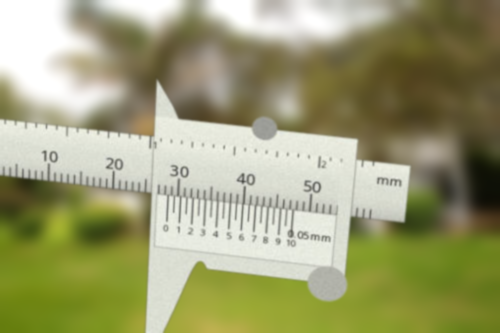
28.5mm
